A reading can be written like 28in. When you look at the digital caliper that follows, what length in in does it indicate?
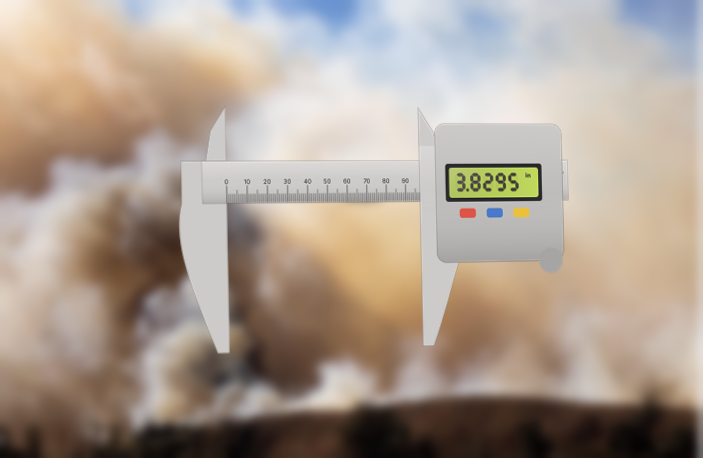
3.8295in
